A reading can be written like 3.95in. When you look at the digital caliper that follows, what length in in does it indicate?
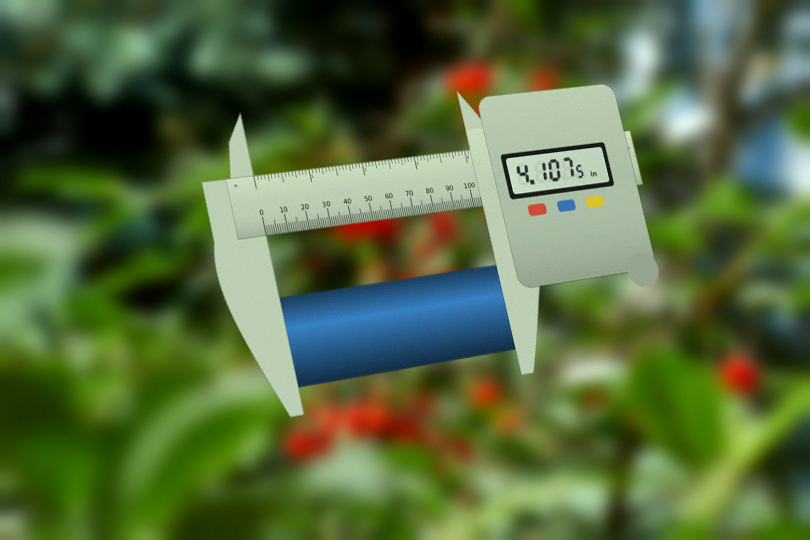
4.1075in
